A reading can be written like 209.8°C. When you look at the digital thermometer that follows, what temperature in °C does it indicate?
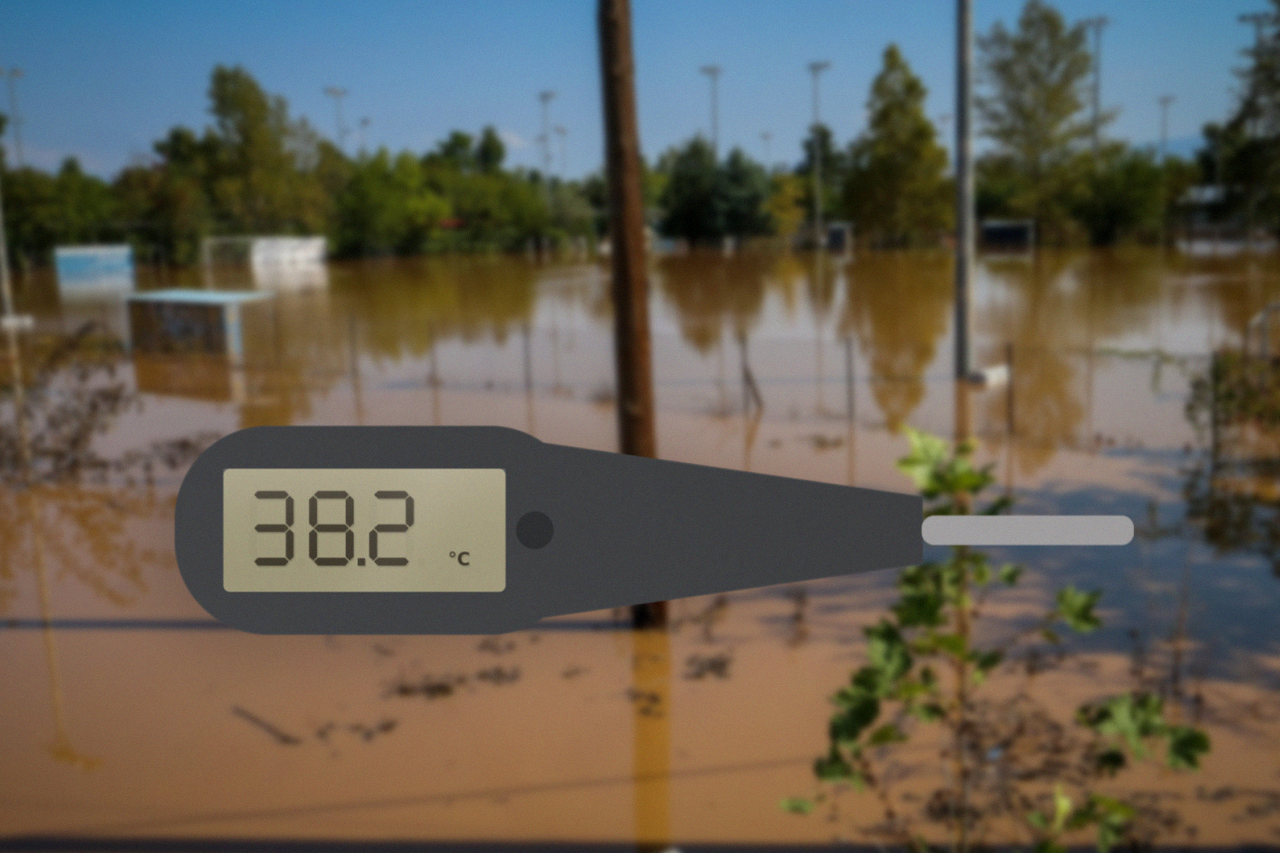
38.2°C
